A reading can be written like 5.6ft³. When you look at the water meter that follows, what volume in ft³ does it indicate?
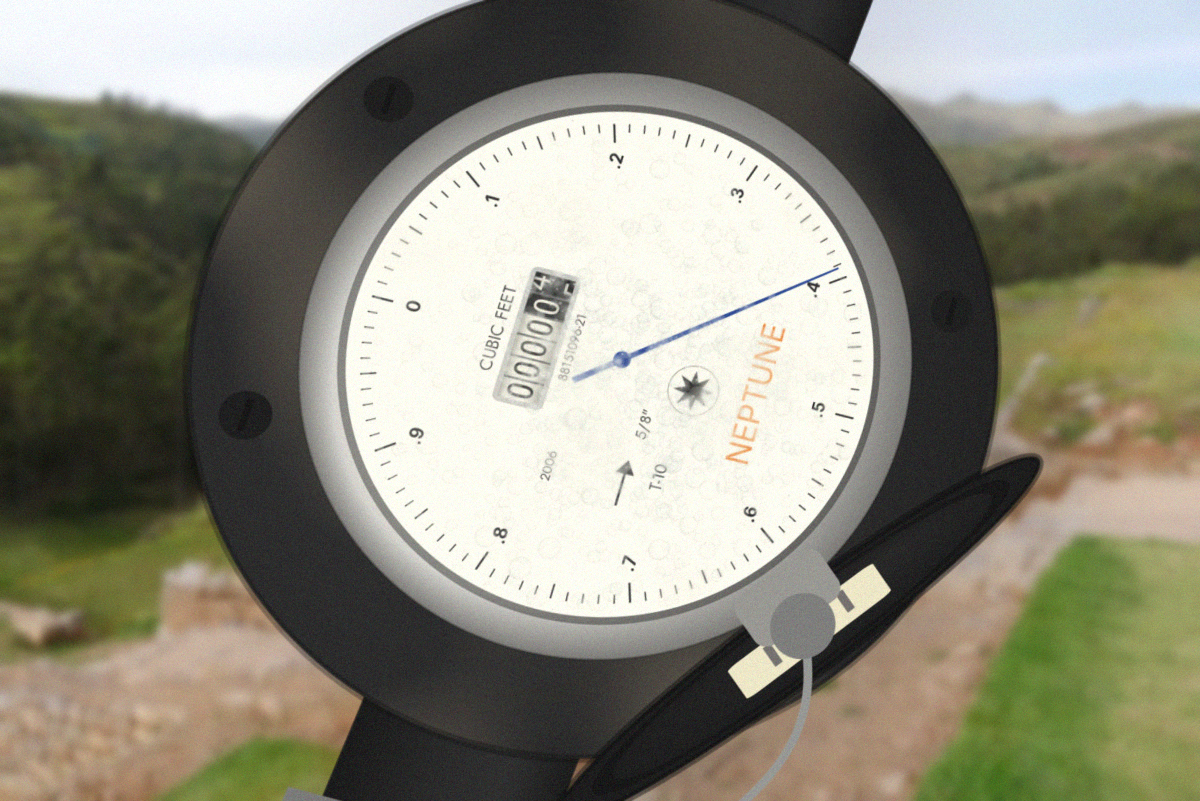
4.39ft³
